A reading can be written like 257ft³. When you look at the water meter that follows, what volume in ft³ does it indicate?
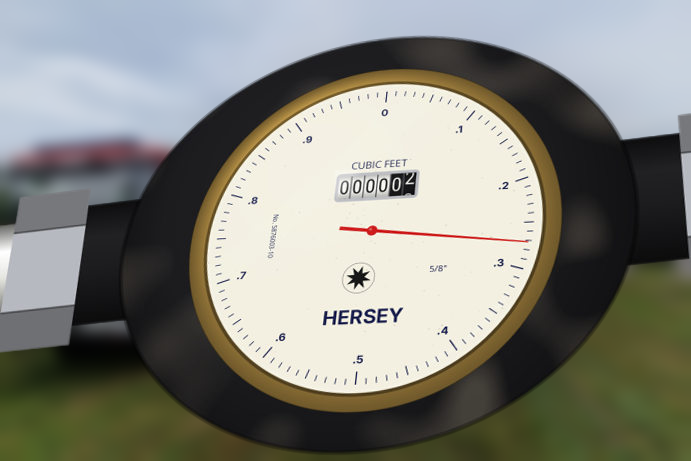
2.27ft³
